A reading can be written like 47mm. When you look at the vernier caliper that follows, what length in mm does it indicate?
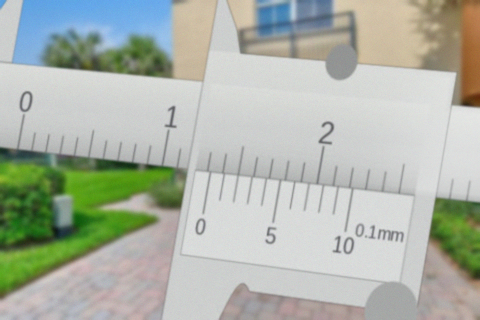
13.2mm
